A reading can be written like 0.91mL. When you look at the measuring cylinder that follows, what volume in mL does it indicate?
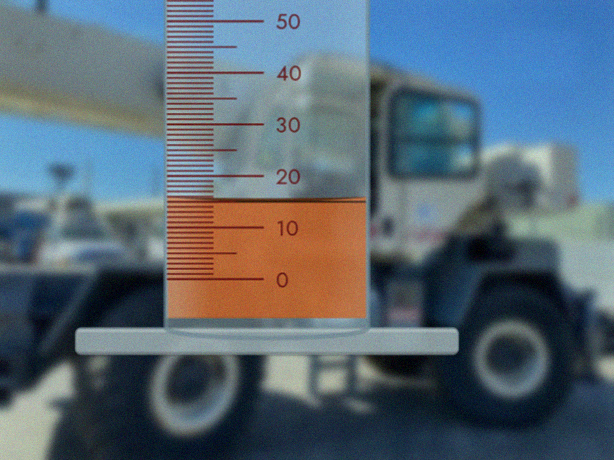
15mL
